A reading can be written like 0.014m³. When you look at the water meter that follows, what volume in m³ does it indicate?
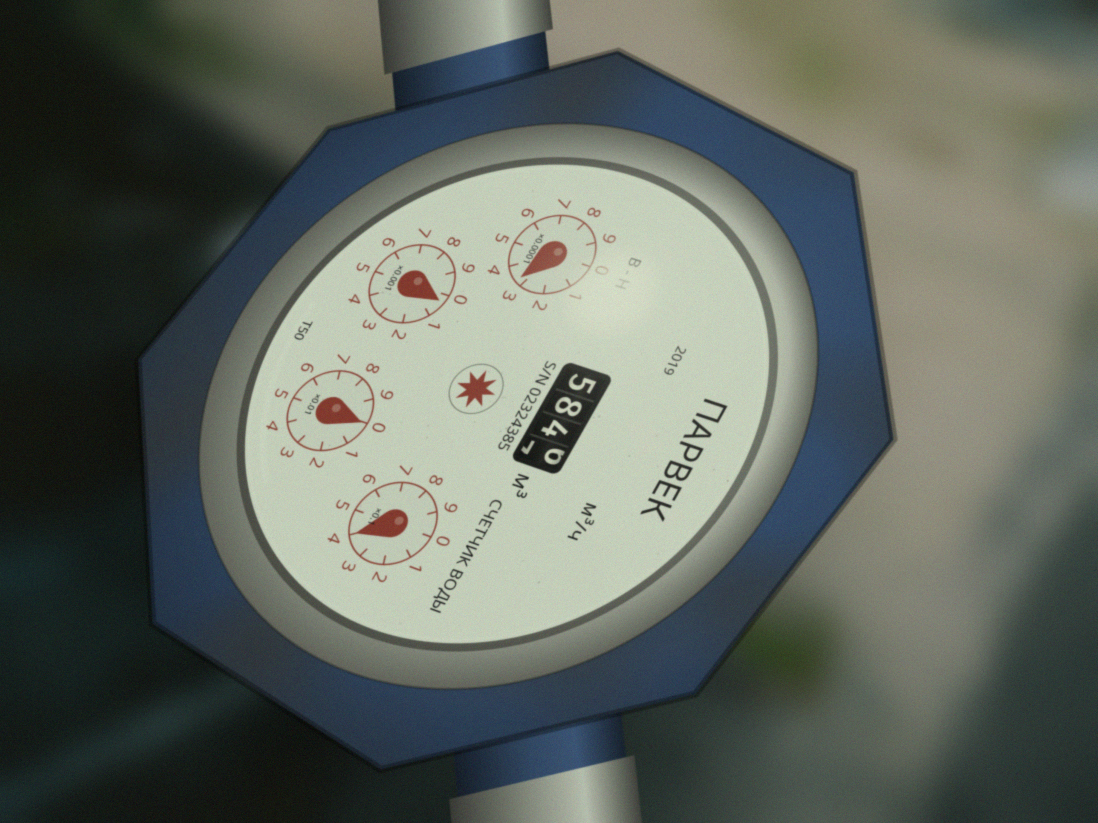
5846.4003m³
